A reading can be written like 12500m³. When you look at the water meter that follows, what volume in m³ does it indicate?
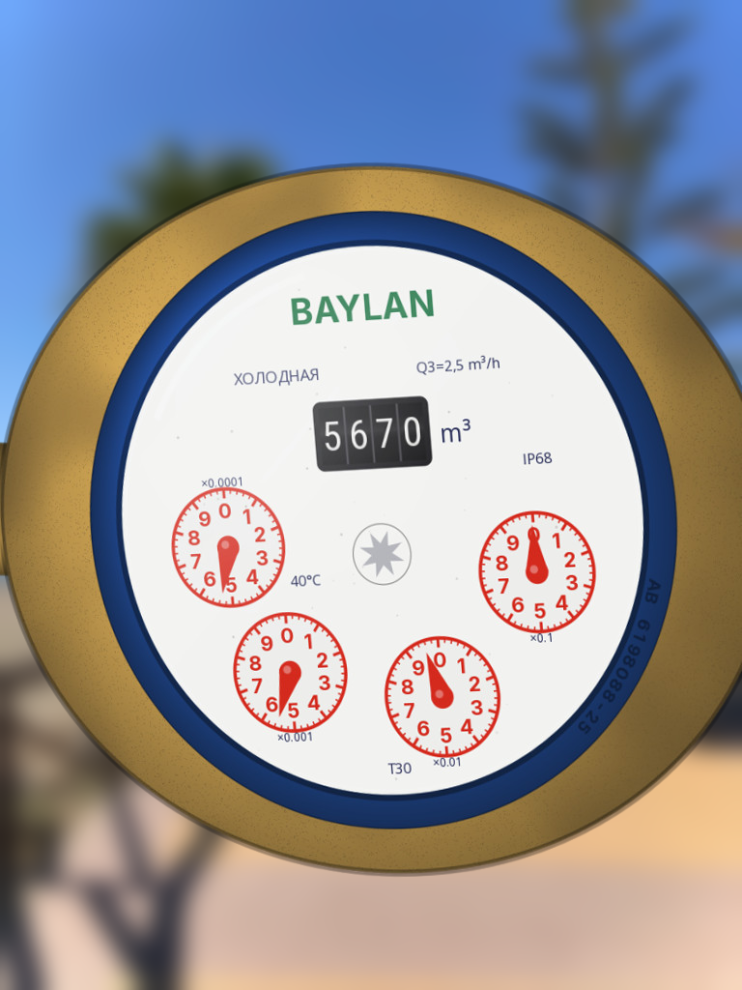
5669.9955m³
